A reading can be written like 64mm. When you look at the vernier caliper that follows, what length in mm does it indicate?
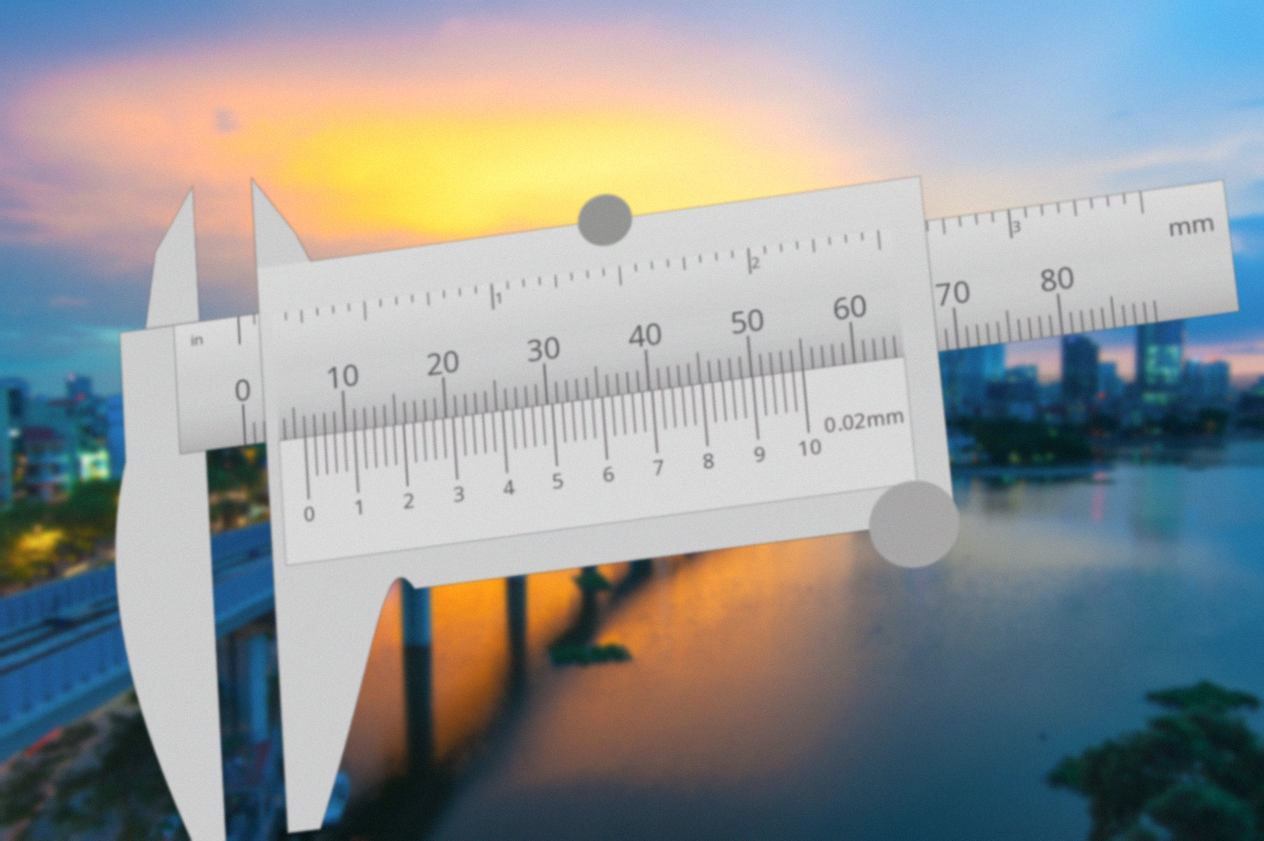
6.0mm
